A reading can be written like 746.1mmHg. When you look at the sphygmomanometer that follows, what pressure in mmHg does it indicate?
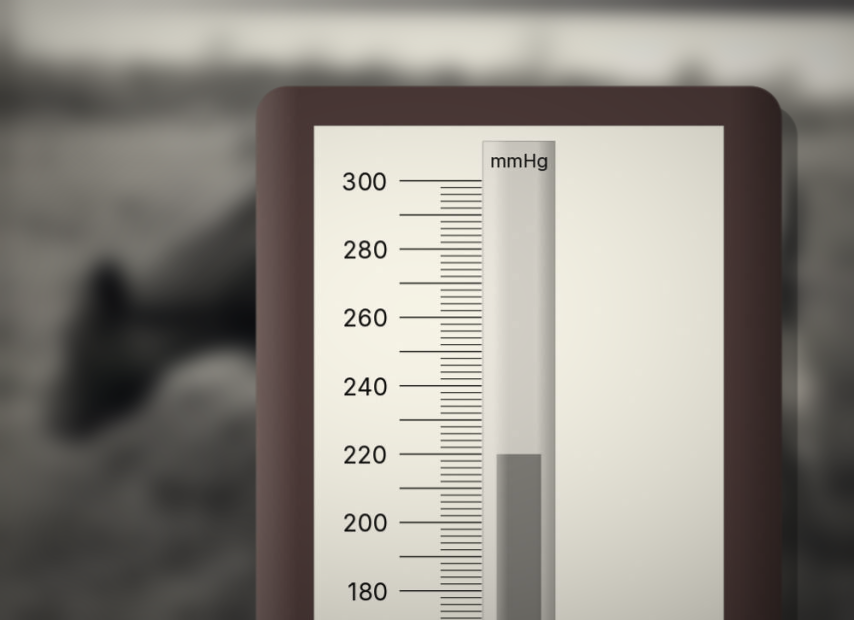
220mmHg
